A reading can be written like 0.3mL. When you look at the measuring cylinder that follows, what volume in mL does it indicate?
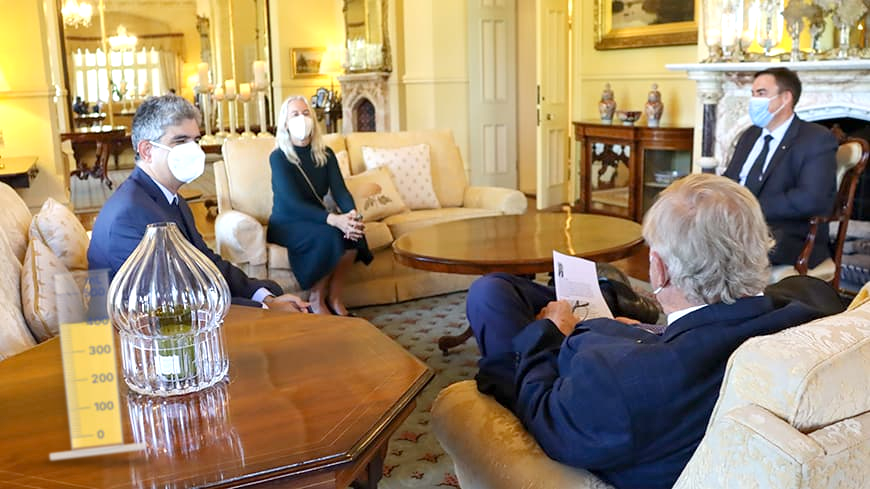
400mL
